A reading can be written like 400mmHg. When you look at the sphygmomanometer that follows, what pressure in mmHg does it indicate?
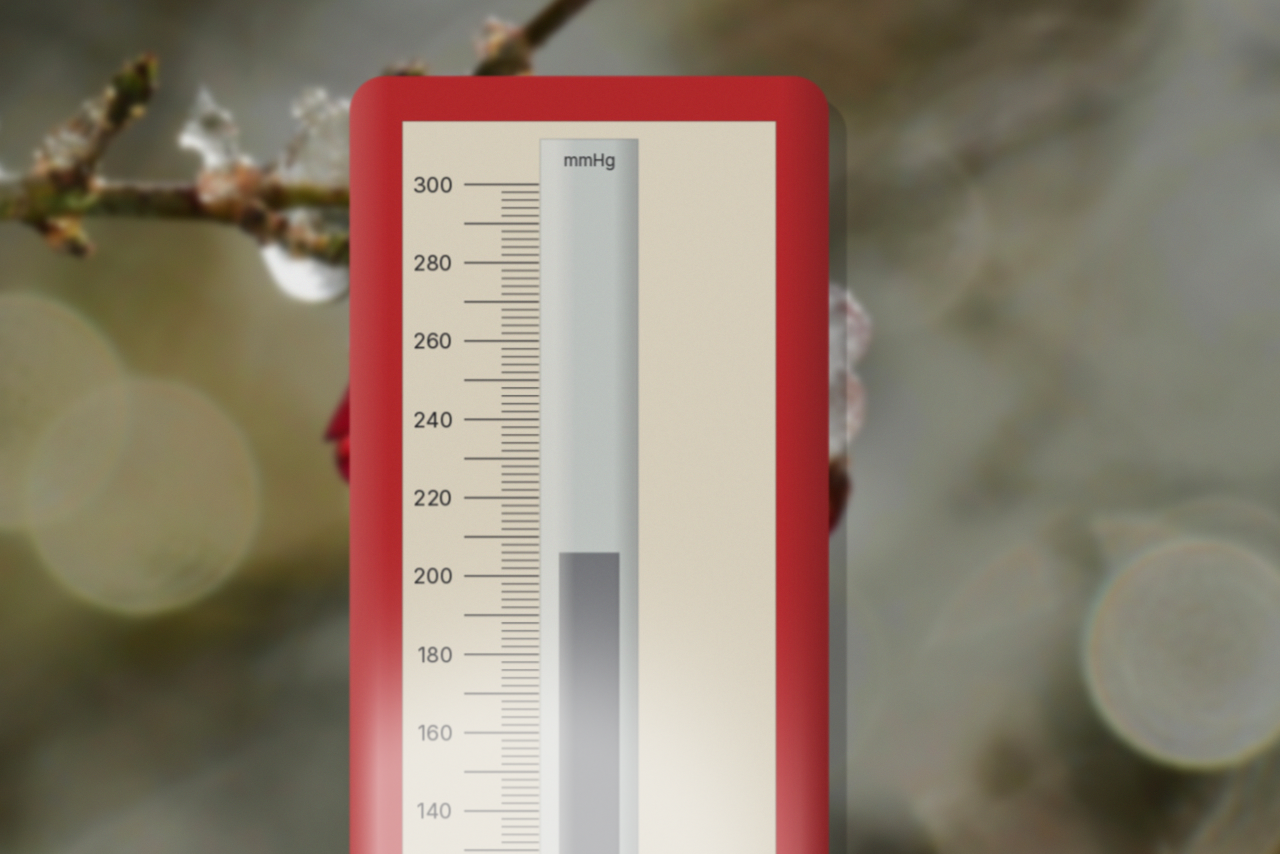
206mmHg
